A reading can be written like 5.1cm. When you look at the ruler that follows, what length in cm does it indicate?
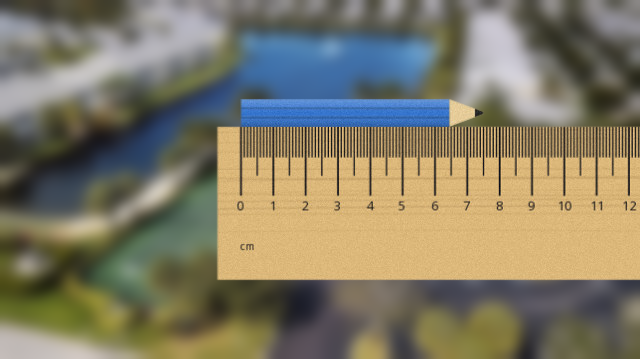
7.5cm
